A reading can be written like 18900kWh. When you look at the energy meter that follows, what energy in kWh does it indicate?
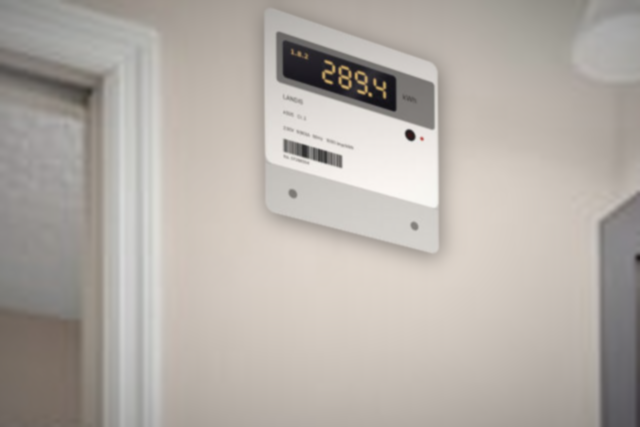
289.4kWh
